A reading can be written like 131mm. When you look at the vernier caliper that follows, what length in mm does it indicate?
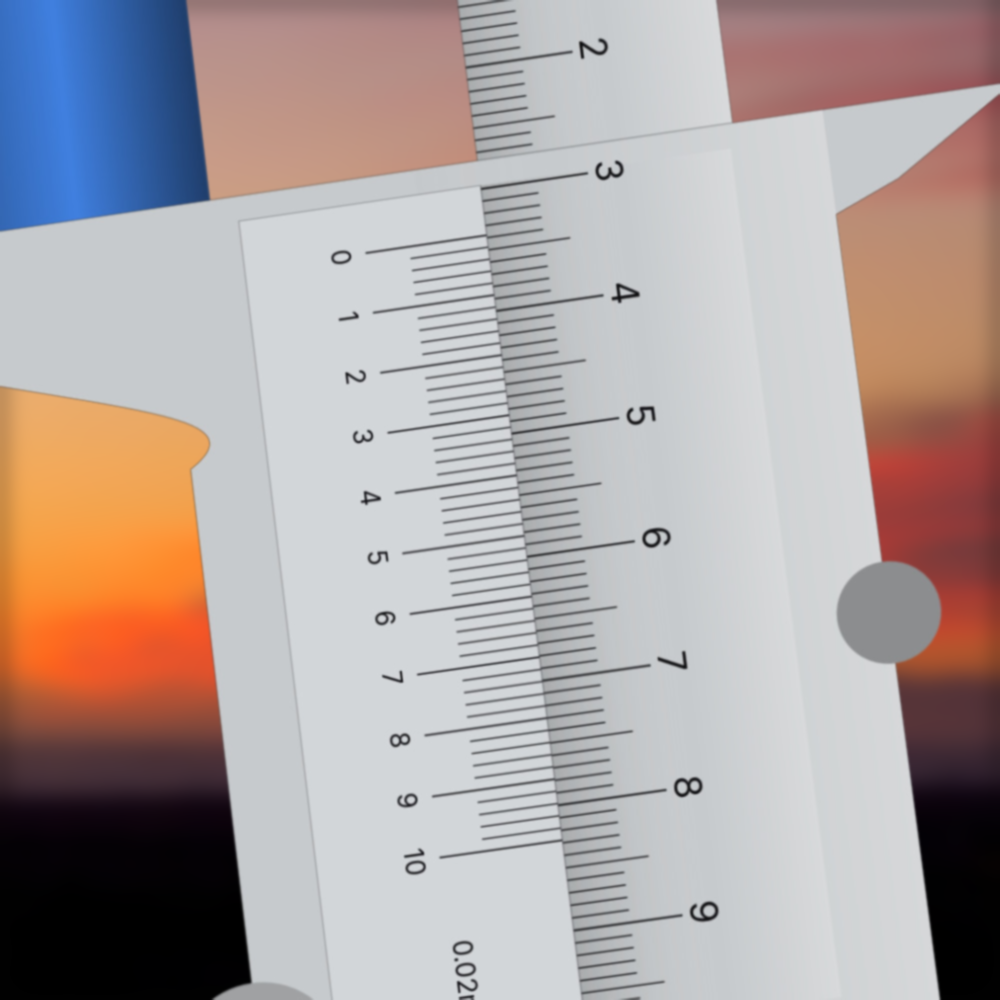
33.8mm
